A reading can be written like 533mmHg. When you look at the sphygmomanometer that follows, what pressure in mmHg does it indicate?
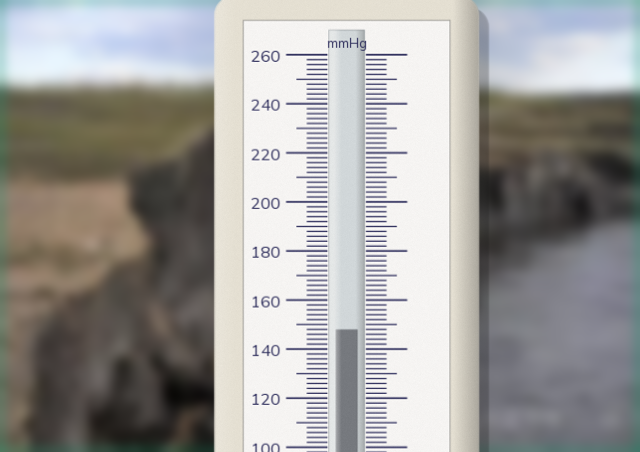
148mmHg
